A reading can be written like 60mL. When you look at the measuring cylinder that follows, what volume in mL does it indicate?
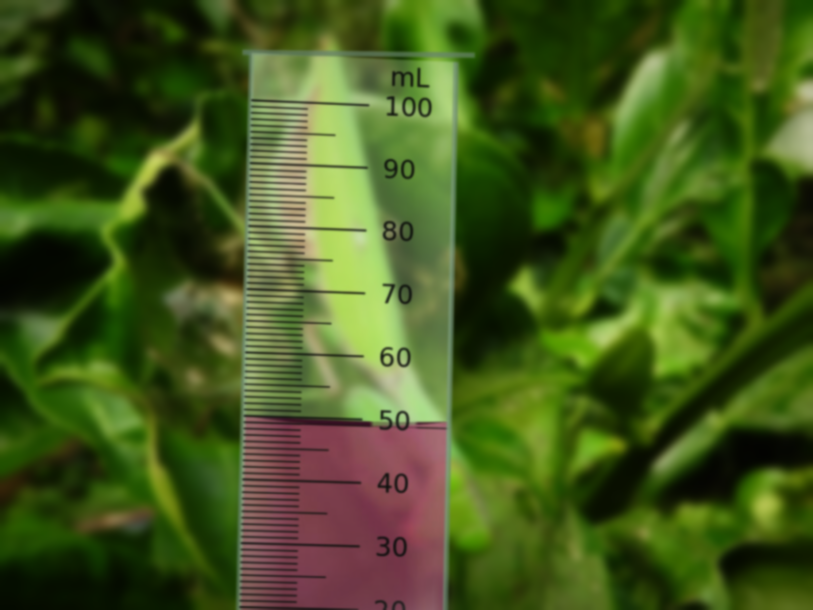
49mL
